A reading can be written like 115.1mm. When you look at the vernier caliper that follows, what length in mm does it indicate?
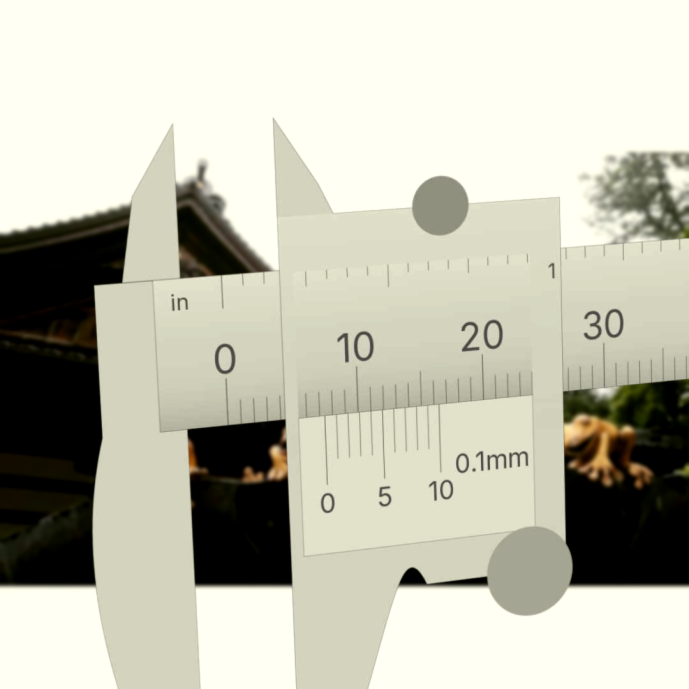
7.4mm
